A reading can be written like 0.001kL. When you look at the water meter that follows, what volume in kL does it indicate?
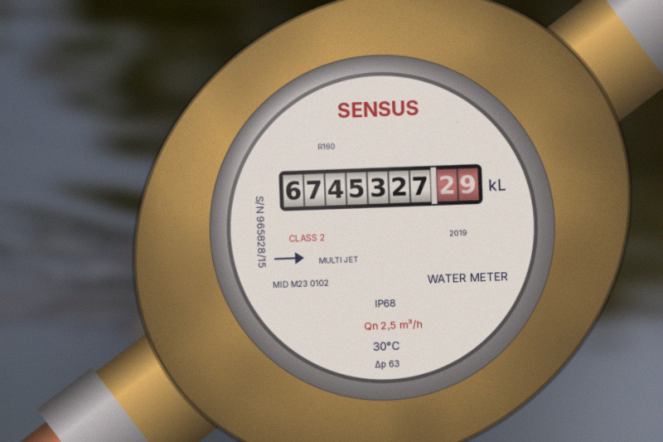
6745327.29kL
